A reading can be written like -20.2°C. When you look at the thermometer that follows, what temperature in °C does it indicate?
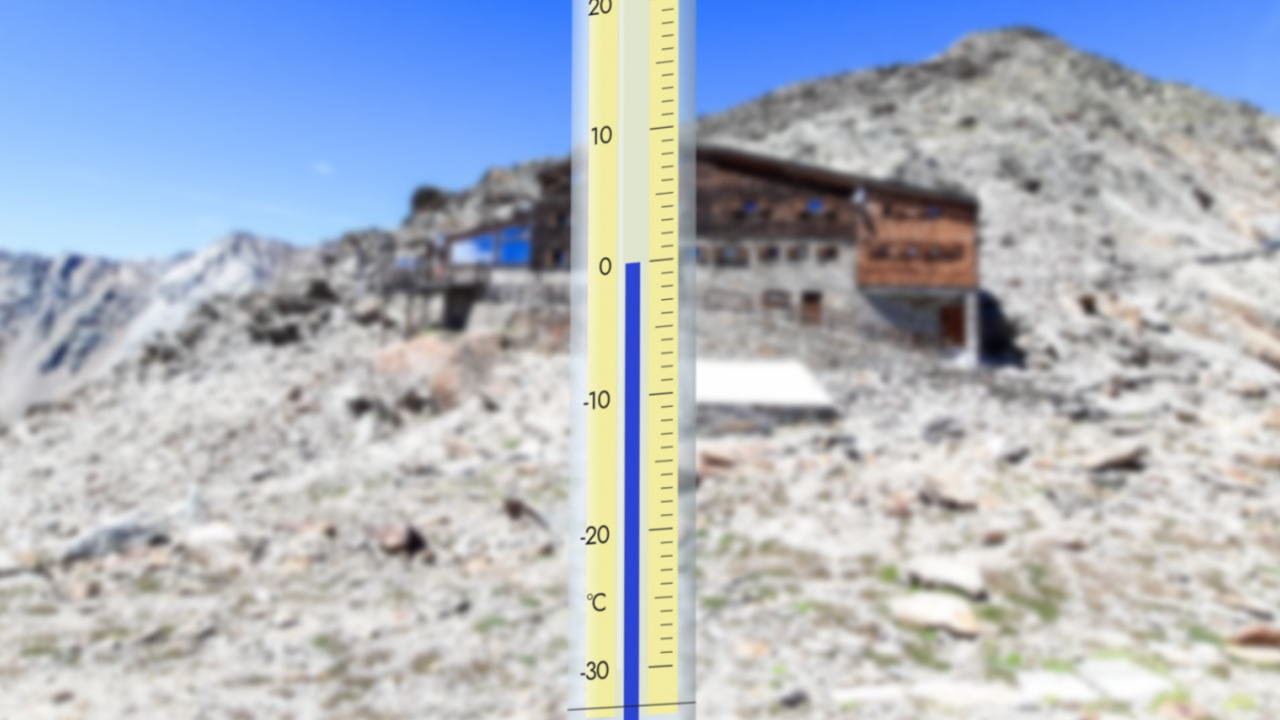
0°C
